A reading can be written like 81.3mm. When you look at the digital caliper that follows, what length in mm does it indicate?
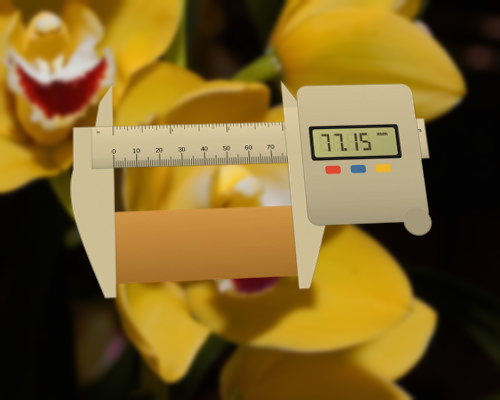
77.15mm
